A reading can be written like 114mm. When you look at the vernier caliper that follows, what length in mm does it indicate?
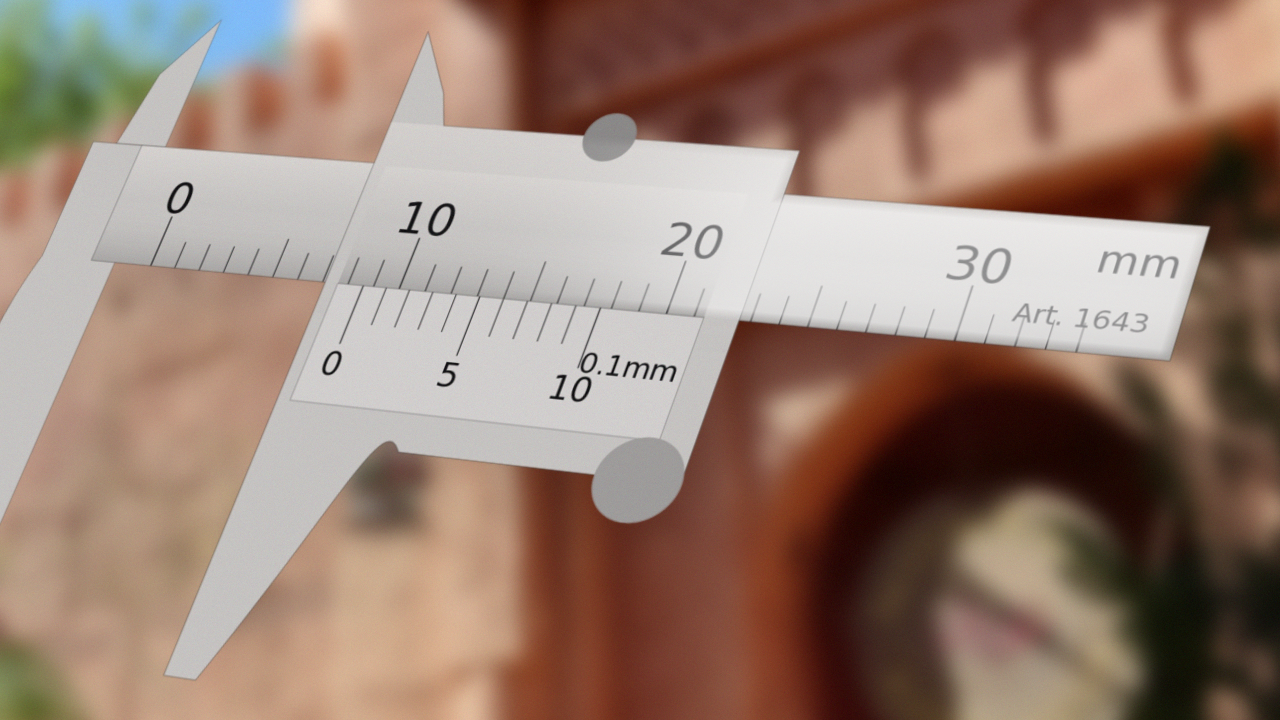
8.6mm
